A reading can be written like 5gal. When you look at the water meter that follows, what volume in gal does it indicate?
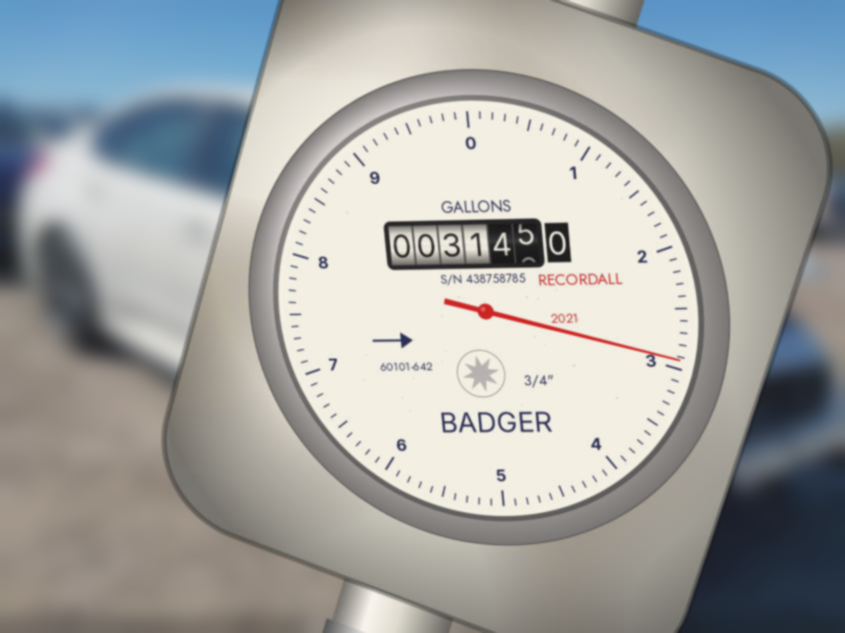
31452.9gal
